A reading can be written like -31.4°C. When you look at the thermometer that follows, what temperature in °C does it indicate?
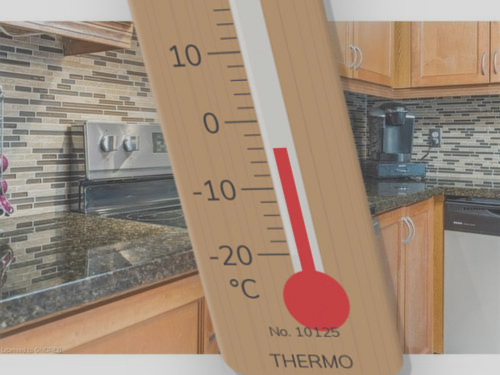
-4°C
